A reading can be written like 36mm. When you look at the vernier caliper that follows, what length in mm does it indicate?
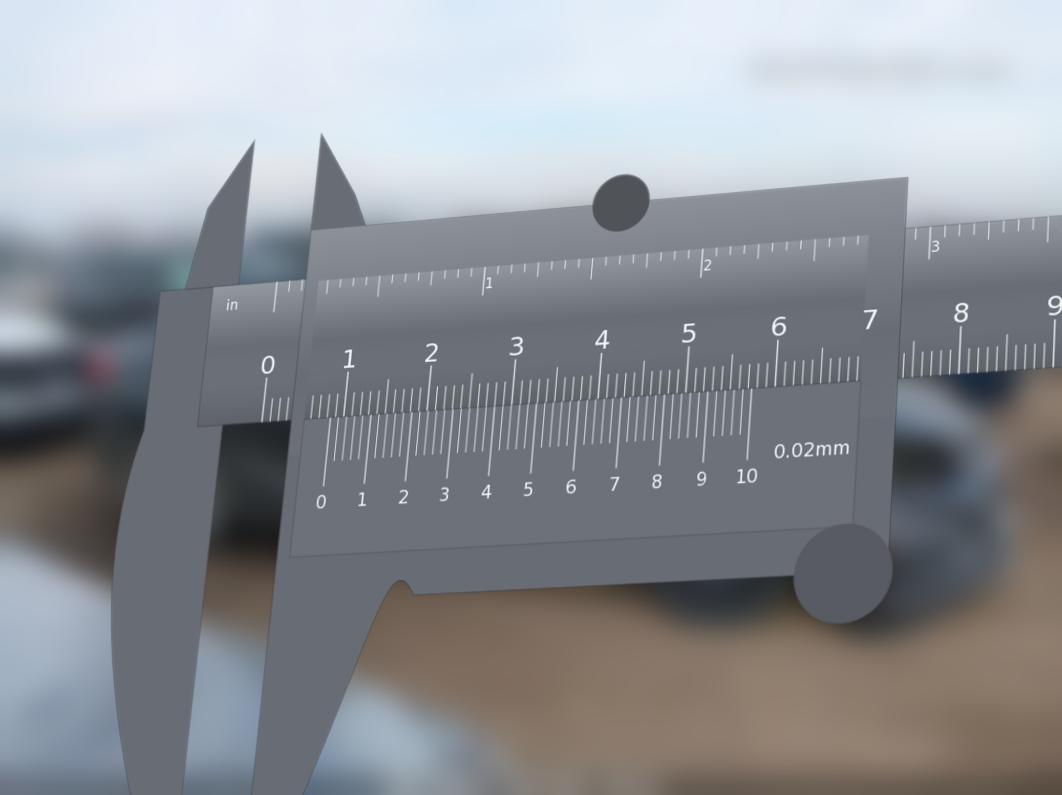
8.4mm
